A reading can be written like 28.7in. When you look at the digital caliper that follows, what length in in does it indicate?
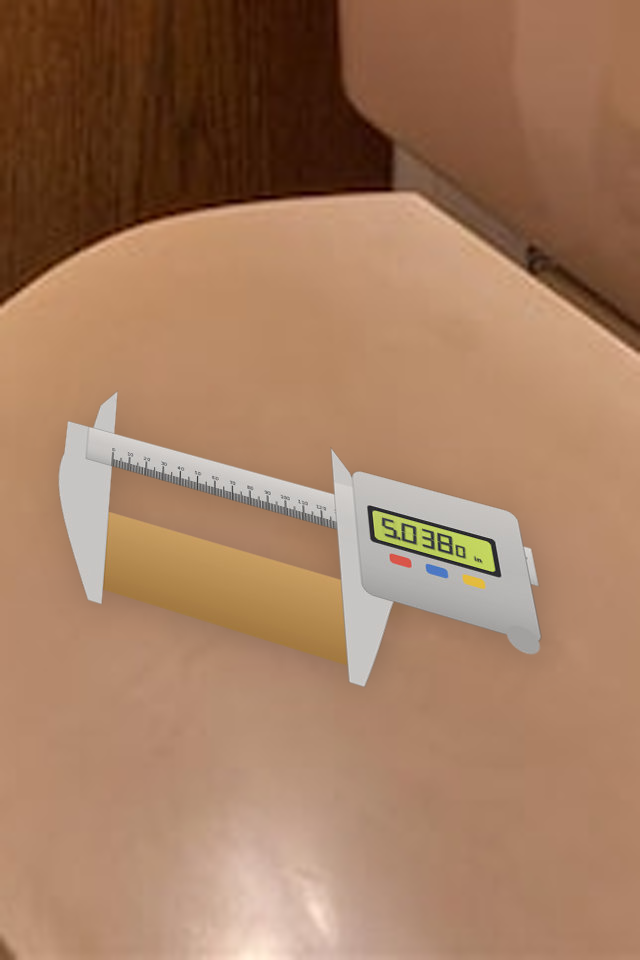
5.0380in
